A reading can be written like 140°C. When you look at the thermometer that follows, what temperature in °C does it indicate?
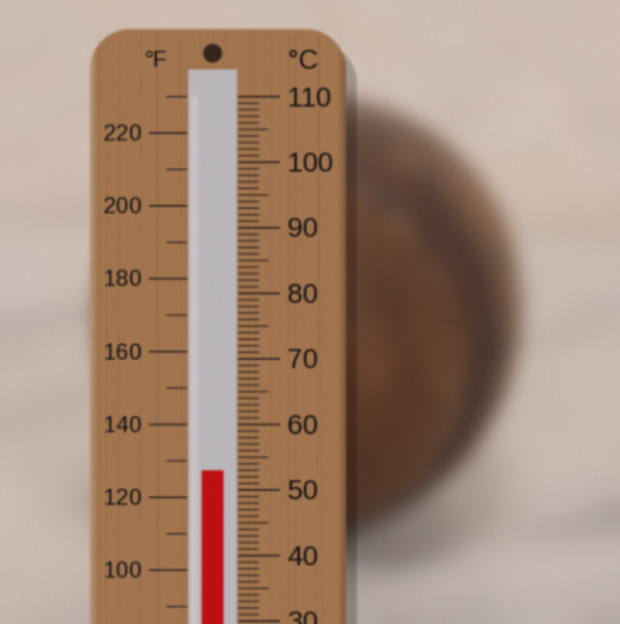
53°C
